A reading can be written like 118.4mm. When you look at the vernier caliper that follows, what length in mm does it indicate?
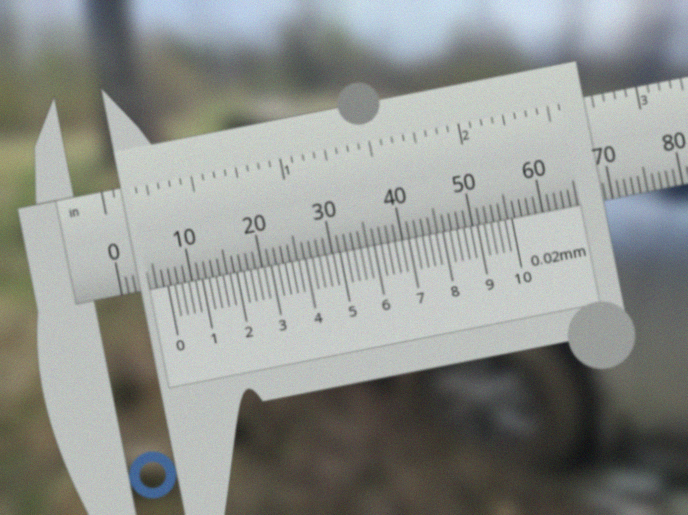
6.6mm
